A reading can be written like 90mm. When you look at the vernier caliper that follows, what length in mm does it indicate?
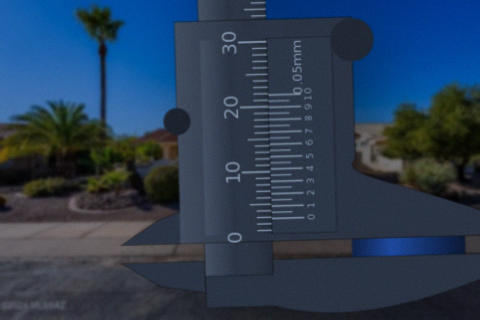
2.8mm
